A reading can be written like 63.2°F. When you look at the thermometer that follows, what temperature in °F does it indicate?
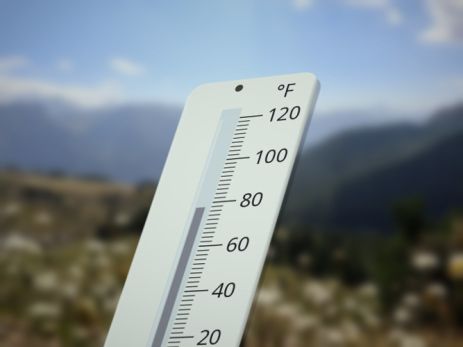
78°F
